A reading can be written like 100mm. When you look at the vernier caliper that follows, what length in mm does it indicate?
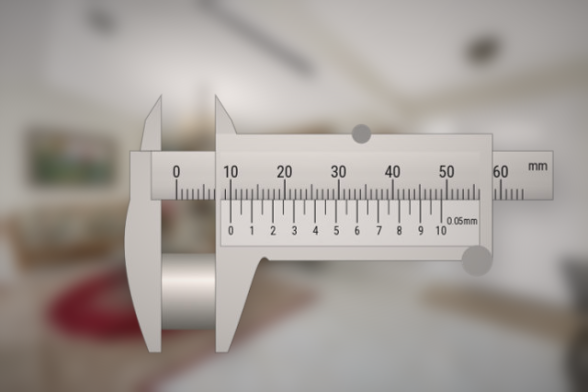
10.0mm
